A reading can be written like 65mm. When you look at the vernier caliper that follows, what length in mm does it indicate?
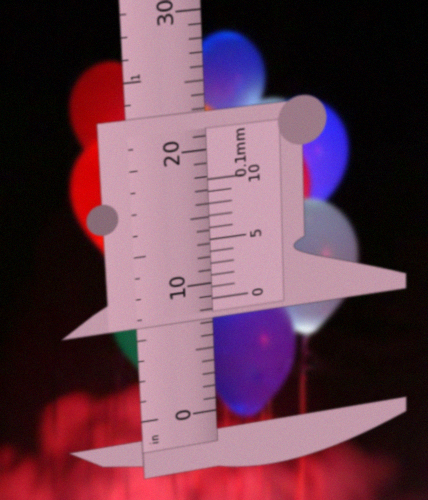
8.8mm
